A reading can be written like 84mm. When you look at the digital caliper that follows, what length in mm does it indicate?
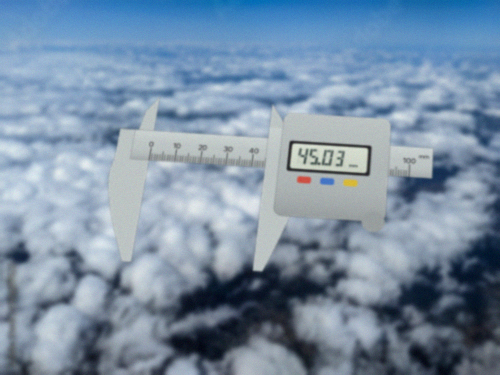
45.03mm
